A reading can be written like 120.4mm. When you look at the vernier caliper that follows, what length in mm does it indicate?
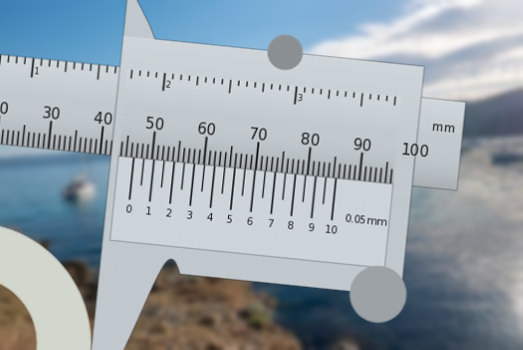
46.5mm
